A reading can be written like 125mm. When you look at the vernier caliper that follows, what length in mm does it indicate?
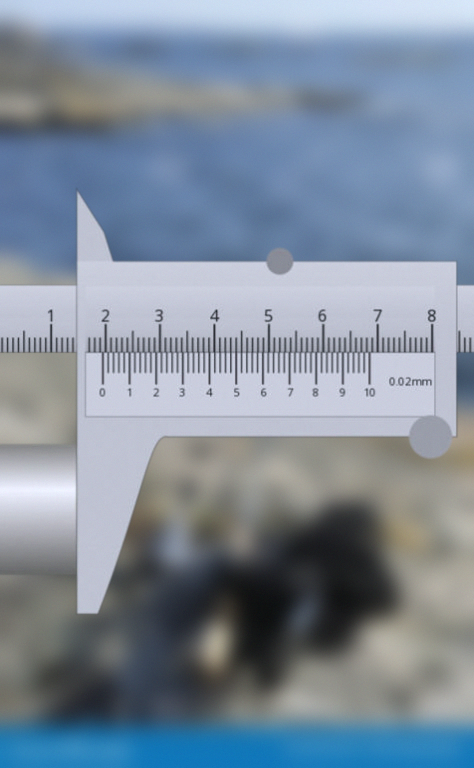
19.5mm
